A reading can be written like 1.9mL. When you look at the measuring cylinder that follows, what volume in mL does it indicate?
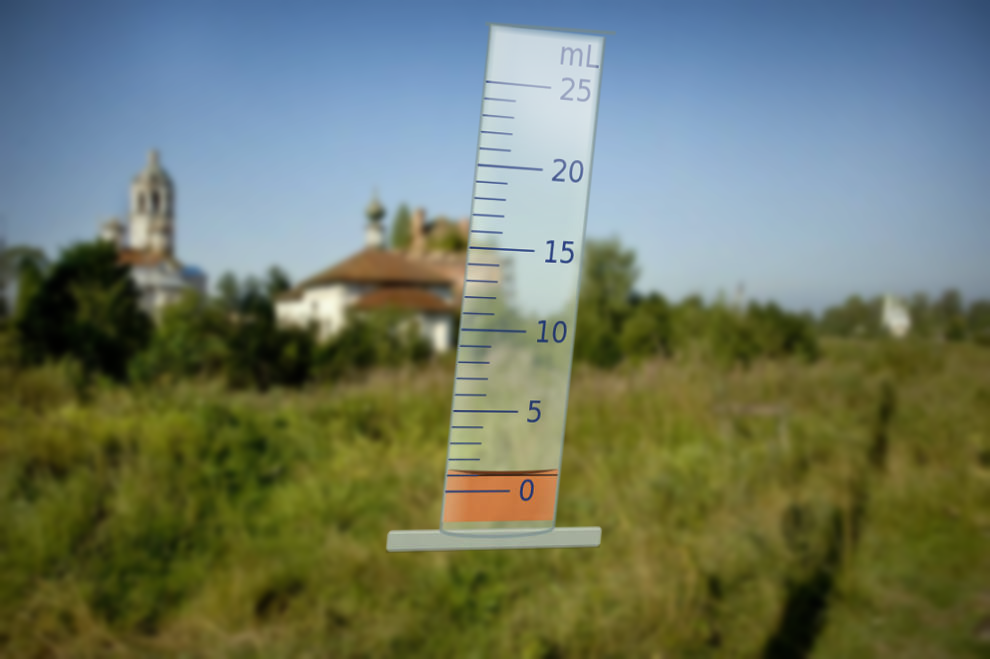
1mL
